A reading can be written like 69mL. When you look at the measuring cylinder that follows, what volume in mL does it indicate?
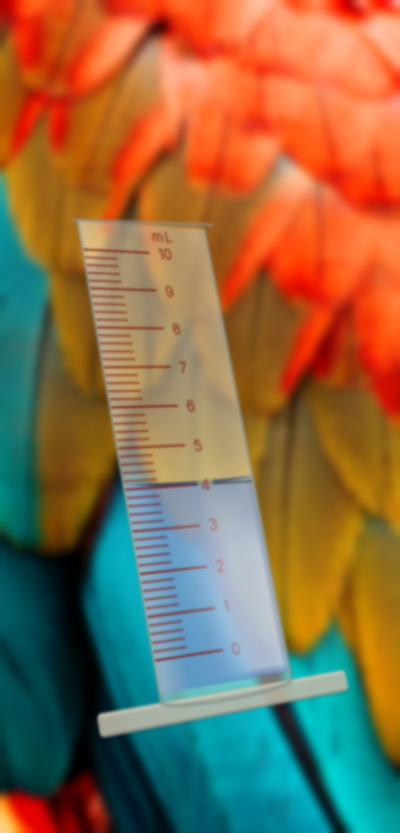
4mL
